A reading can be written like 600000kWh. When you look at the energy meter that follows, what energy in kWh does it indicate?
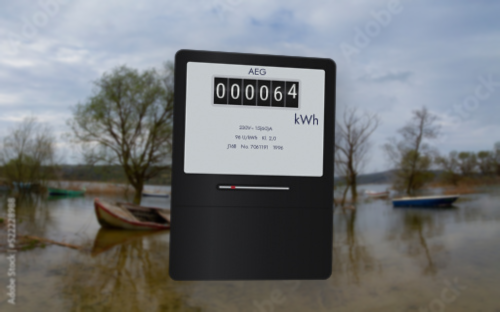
64kWh
